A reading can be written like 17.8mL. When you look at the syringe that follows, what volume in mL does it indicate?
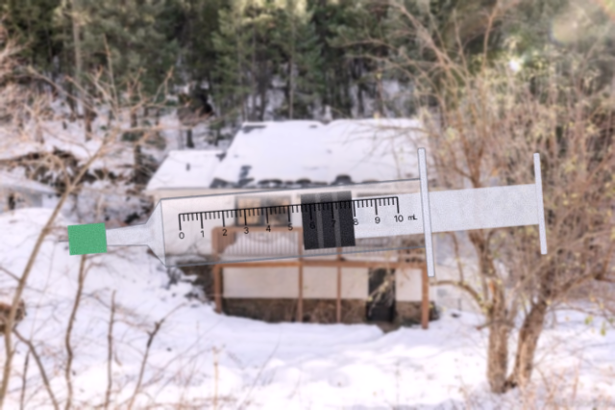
5.6mL
